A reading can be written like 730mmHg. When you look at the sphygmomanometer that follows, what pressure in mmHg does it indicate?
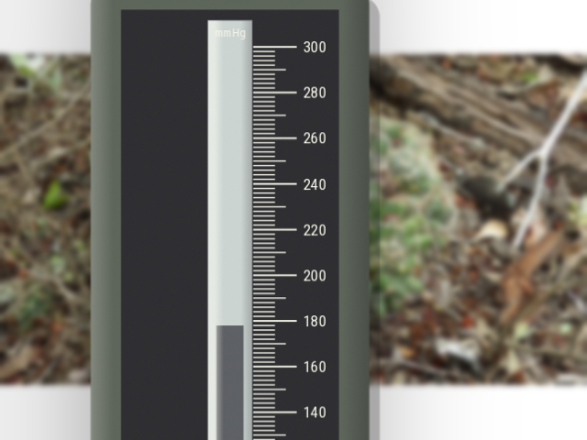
178mmHg
